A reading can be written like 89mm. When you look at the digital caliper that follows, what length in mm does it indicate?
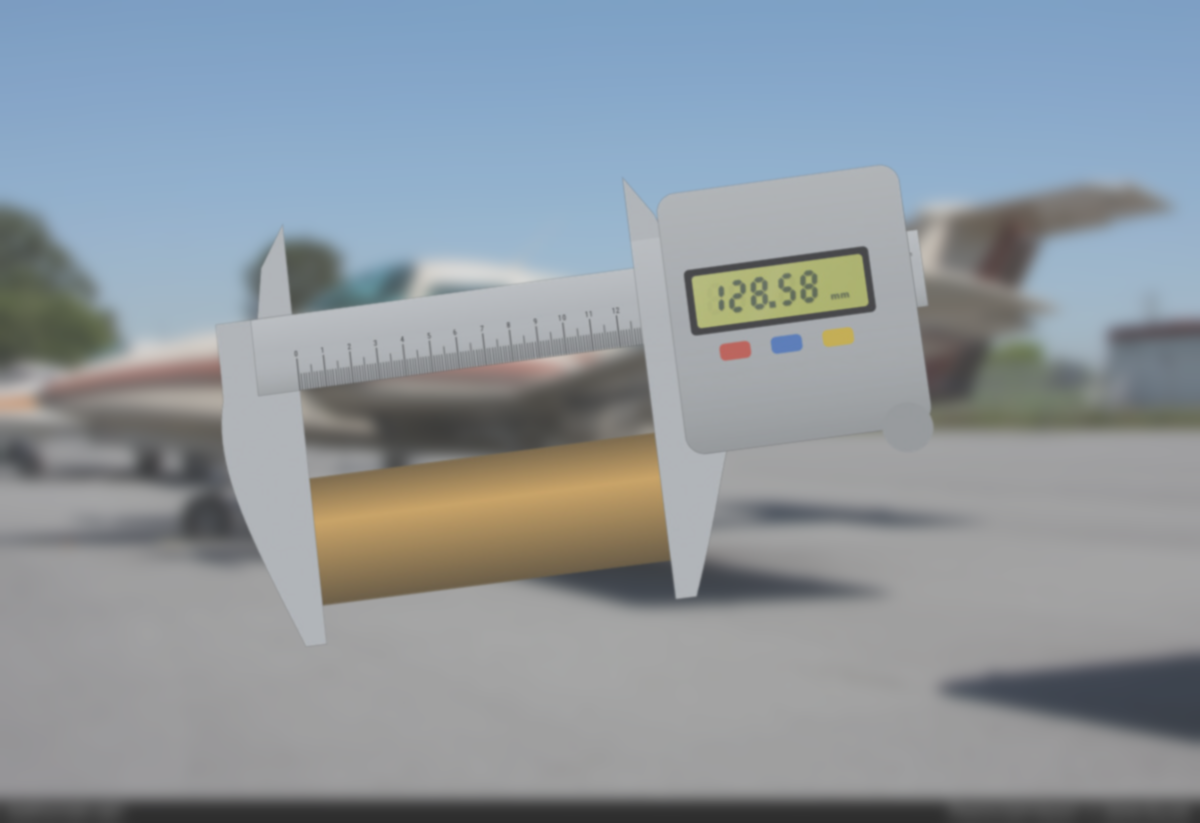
128.58mm
